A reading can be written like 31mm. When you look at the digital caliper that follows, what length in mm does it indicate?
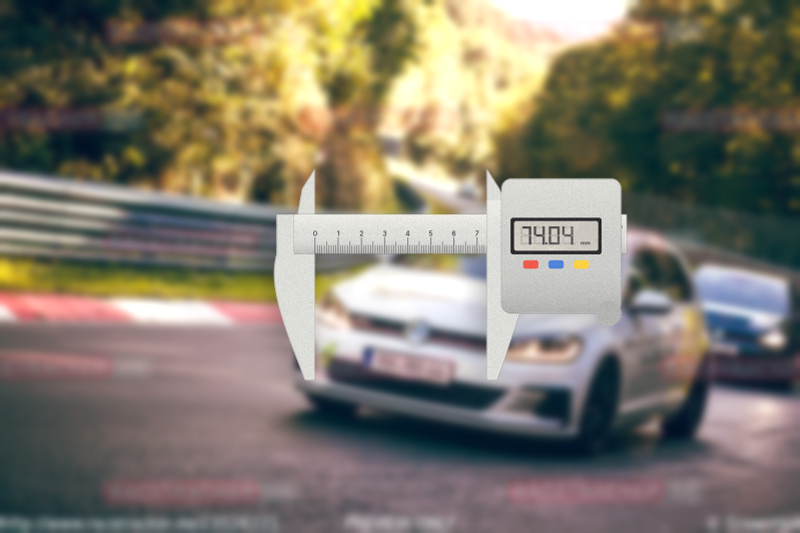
74.04mm
